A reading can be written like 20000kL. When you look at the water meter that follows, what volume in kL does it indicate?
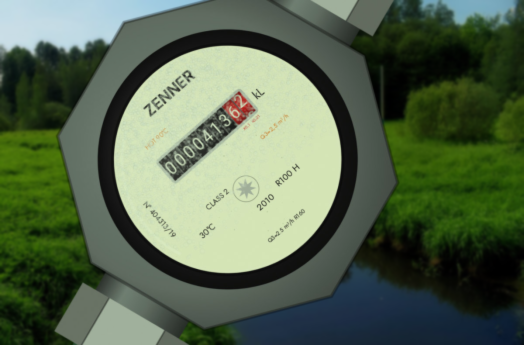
413.62kL
